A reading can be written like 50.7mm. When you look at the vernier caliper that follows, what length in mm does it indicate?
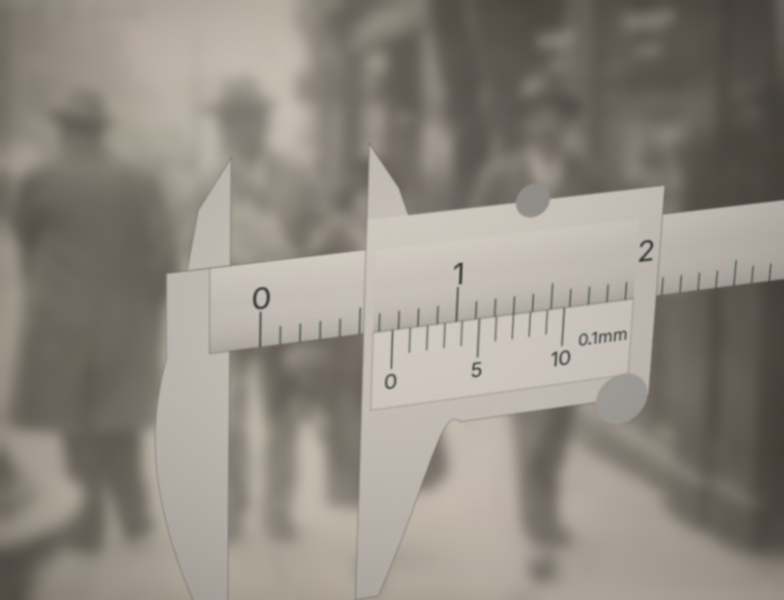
6.7mm
